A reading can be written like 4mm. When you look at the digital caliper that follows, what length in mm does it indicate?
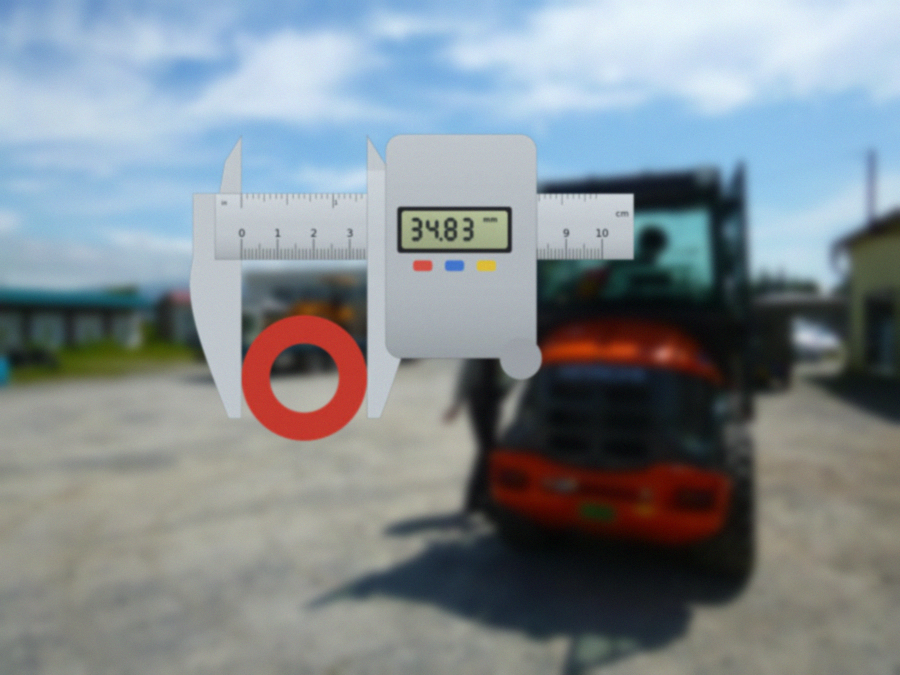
34.83mm
